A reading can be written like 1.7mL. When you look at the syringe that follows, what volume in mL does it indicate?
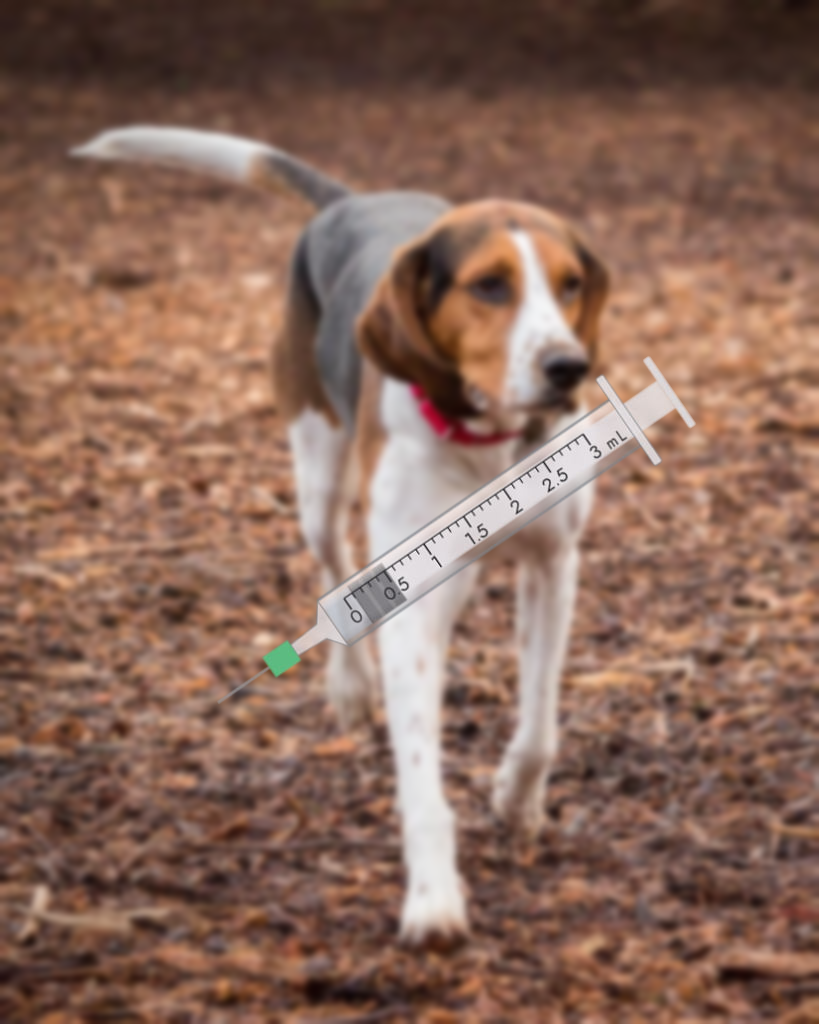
0.1mL
